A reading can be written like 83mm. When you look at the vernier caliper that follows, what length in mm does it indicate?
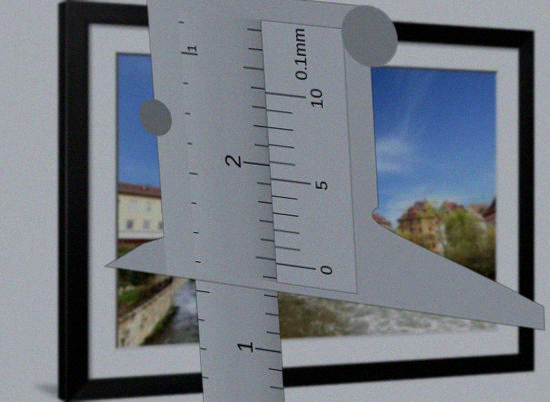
14.8mm
